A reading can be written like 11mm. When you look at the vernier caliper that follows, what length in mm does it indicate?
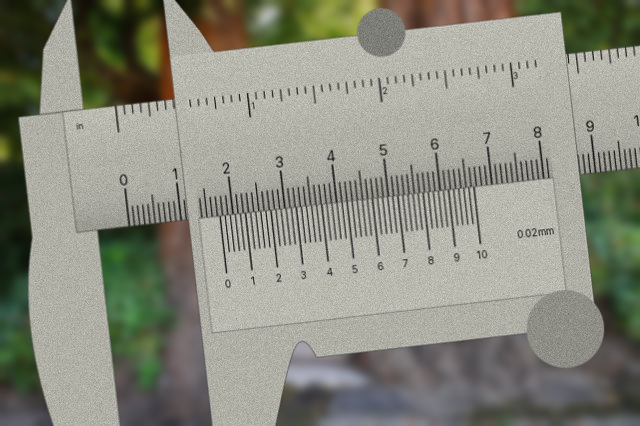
17.5mm
